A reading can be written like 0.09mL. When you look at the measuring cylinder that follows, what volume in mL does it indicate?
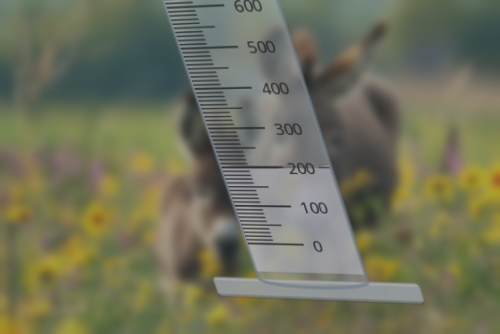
200mL
